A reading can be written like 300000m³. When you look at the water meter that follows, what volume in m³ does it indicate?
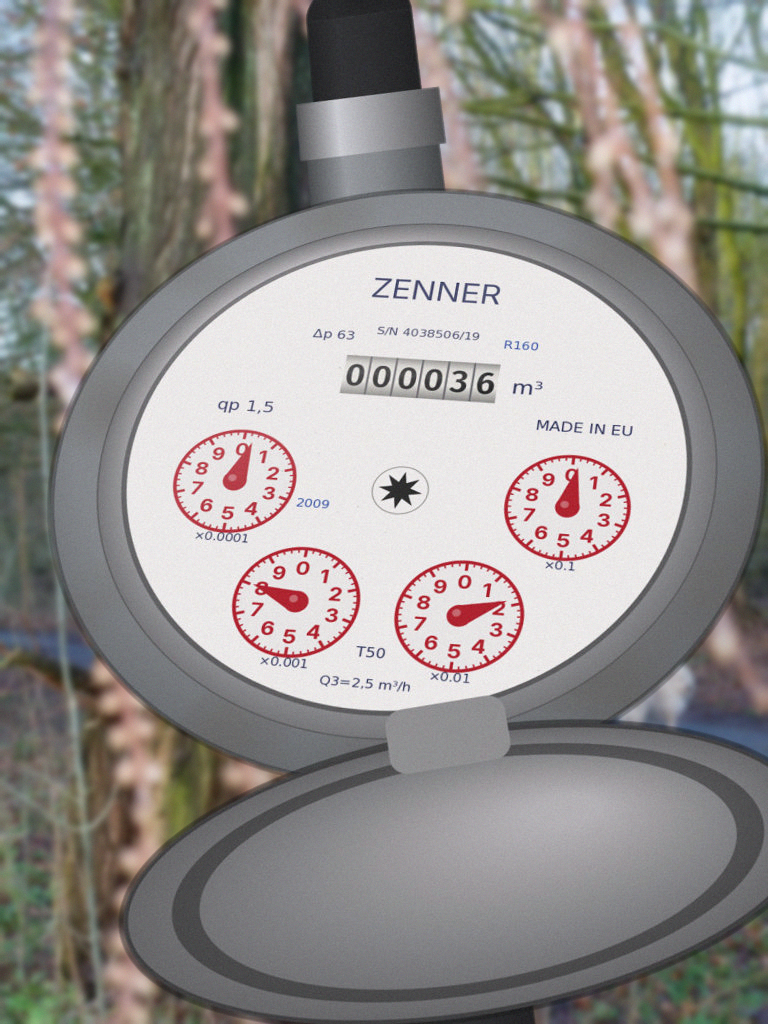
36.0180m³
